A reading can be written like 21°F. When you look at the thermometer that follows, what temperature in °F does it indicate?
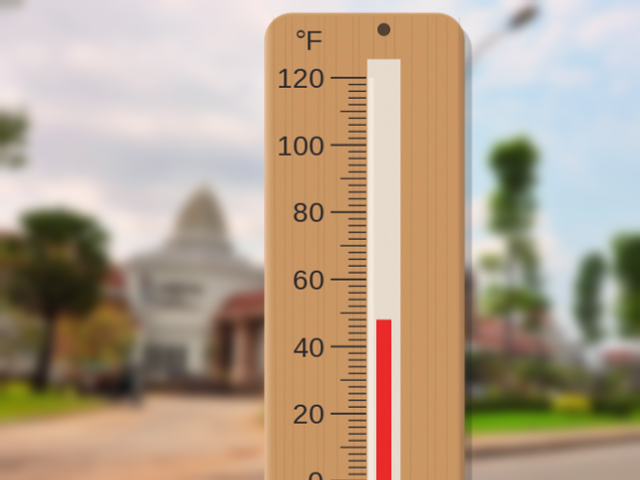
48°F
